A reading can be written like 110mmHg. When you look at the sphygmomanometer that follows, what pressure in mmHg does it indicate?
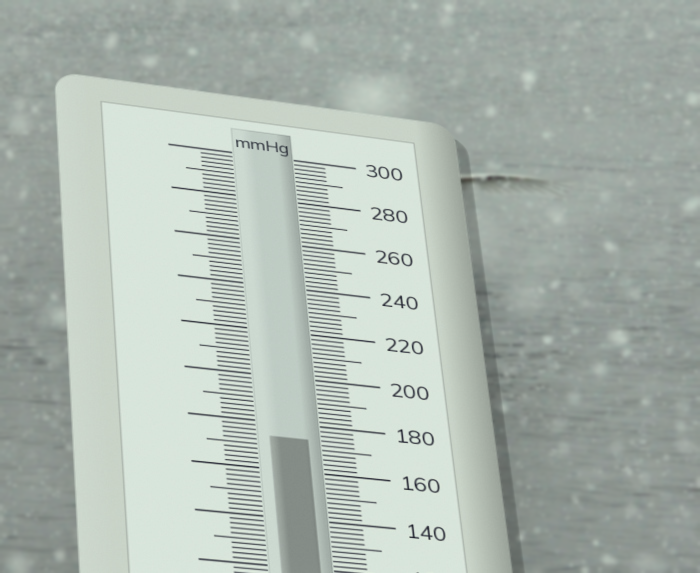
174mmHg
